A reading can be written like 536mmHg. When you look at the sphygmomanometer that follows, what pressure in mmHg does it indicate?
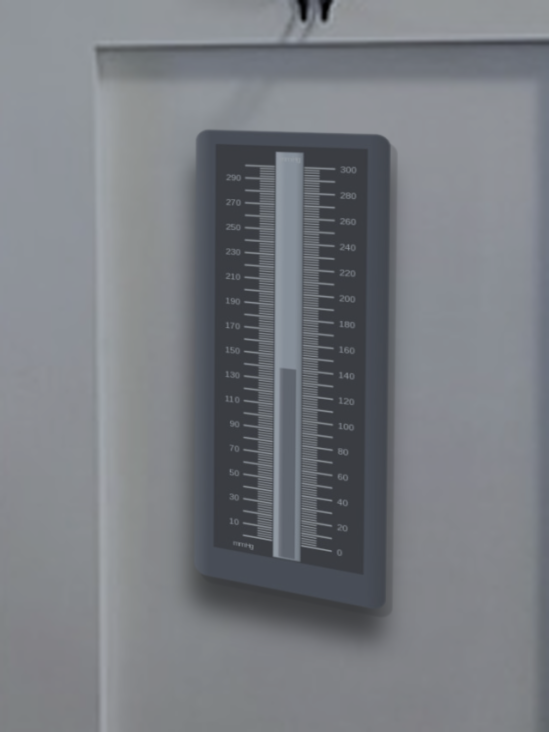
140mmHg
